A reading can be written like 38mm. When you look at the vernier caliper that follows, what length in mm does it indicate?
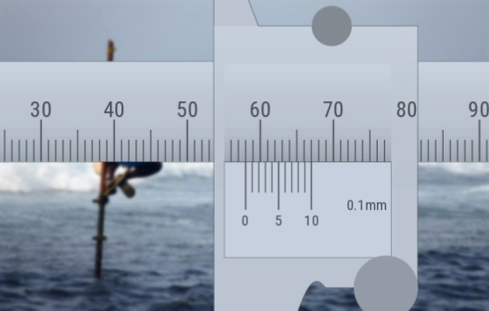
58.0mm
